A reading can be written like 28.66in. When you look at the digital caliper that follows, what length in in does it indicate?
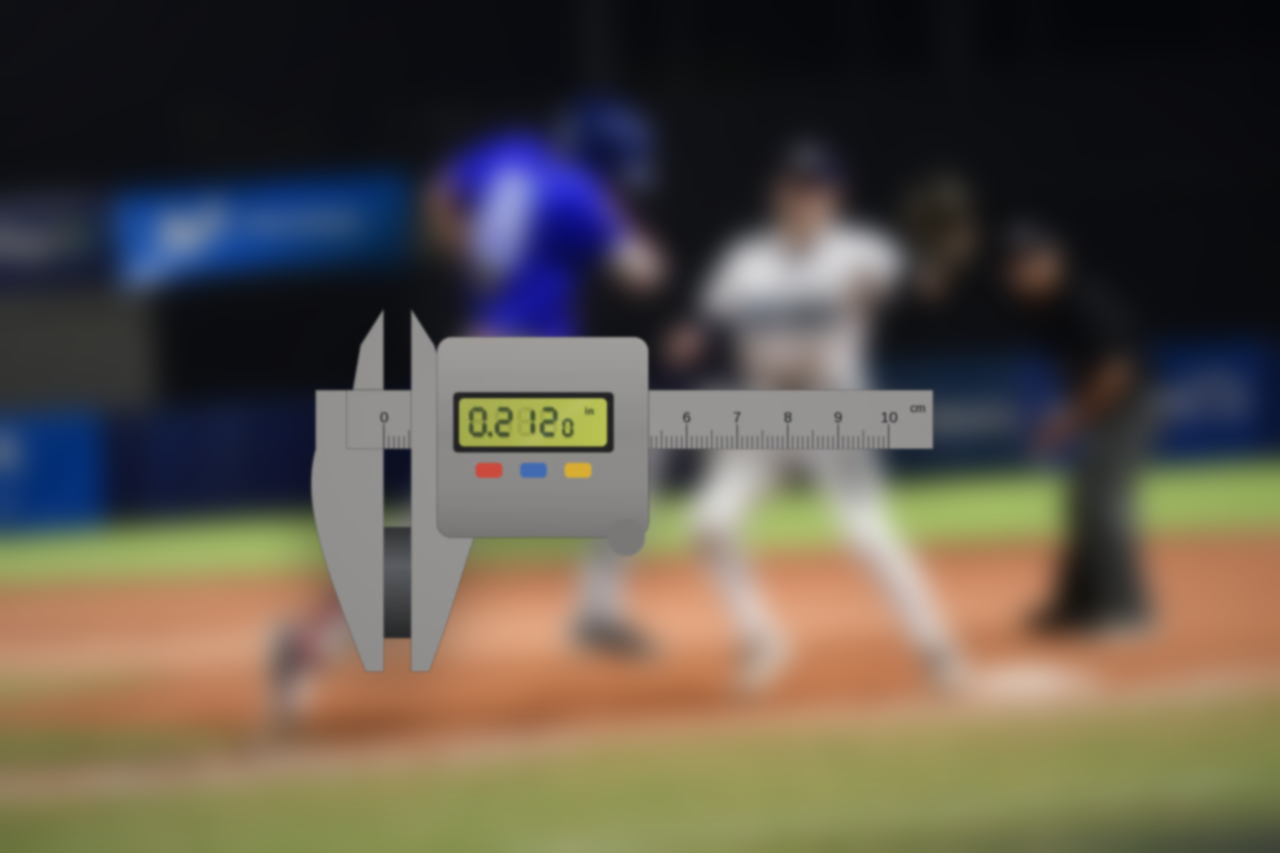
0.2120in
